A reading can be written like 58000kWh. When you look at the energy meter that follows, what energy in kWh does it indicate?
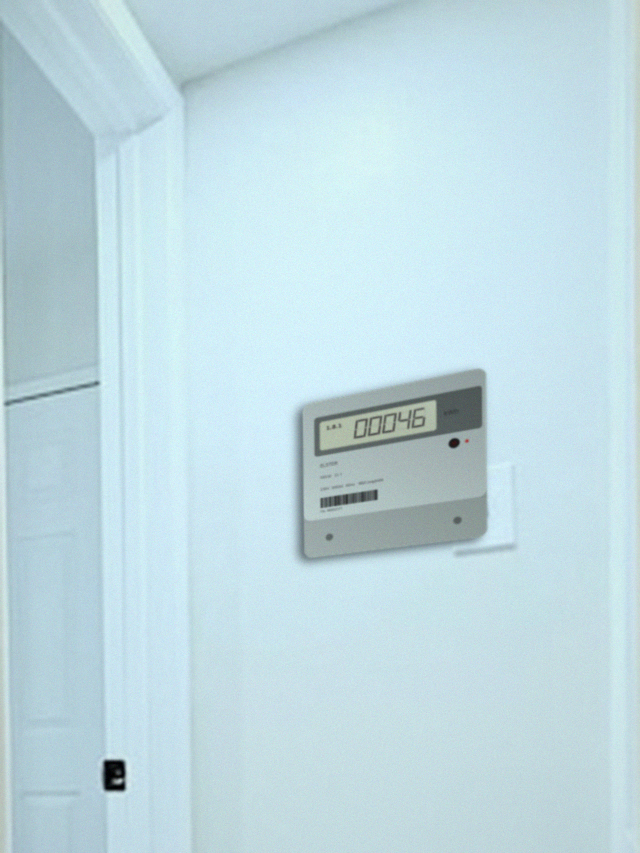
46kWh
